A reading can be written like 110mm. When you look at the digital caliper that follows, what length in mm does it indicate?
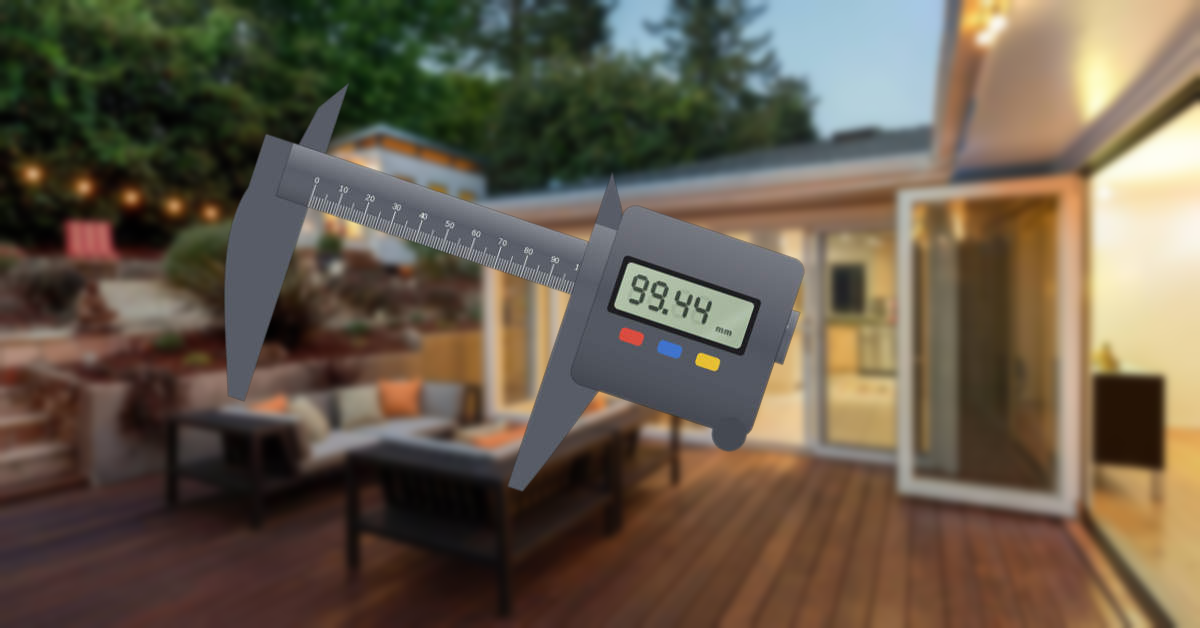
99.44mm
